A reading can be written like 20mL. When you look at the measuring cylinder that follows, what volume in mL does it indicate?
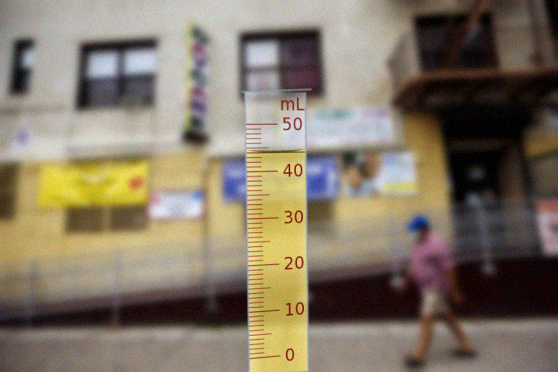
44mL
